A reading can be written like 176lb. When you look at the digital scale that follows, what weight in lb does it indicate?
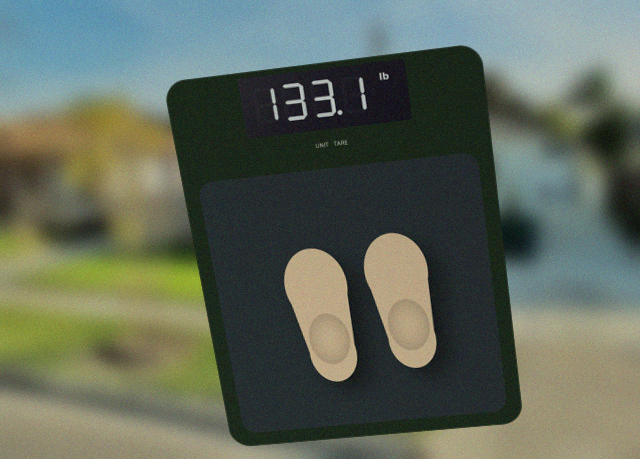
133.1lb
